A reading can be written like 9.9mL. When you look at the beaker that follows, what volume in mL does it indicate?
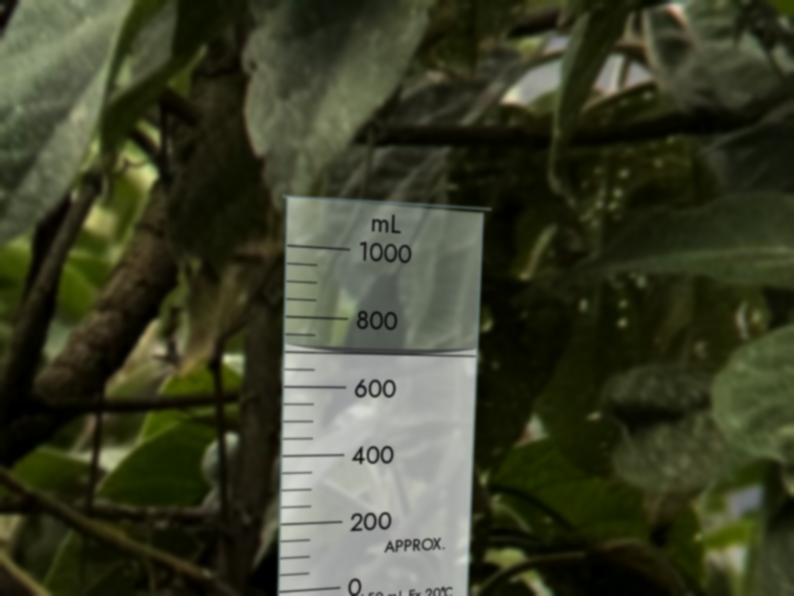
700mL
